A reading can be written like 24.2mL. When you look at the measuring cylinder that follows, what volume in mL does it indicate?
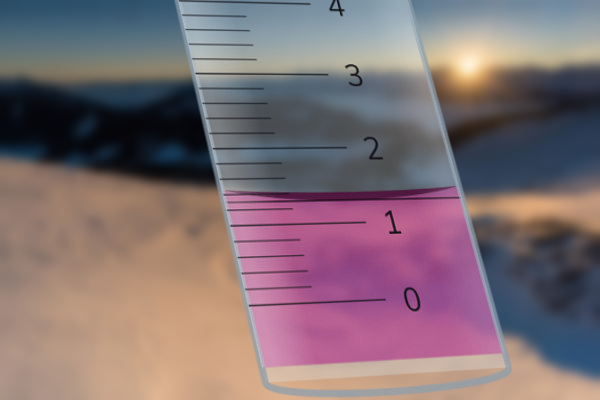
1.3mL
